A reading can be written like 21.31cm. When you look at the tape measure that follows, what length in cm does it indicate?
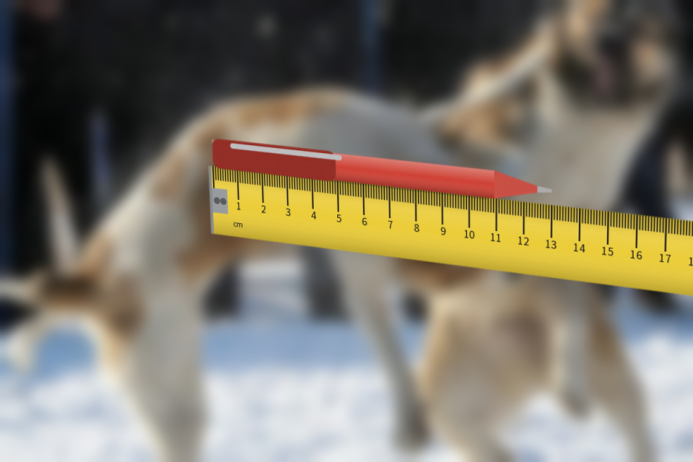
13cm
